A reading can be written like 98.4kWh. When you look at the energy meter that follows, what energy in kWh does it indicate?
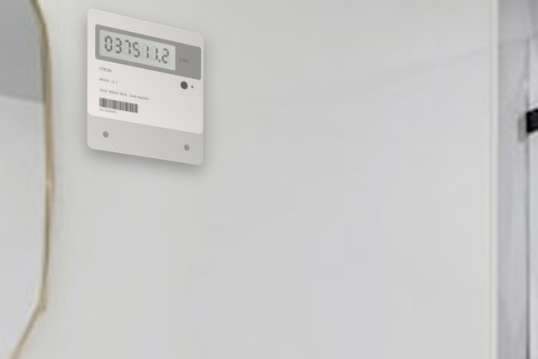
37511.2kWh
